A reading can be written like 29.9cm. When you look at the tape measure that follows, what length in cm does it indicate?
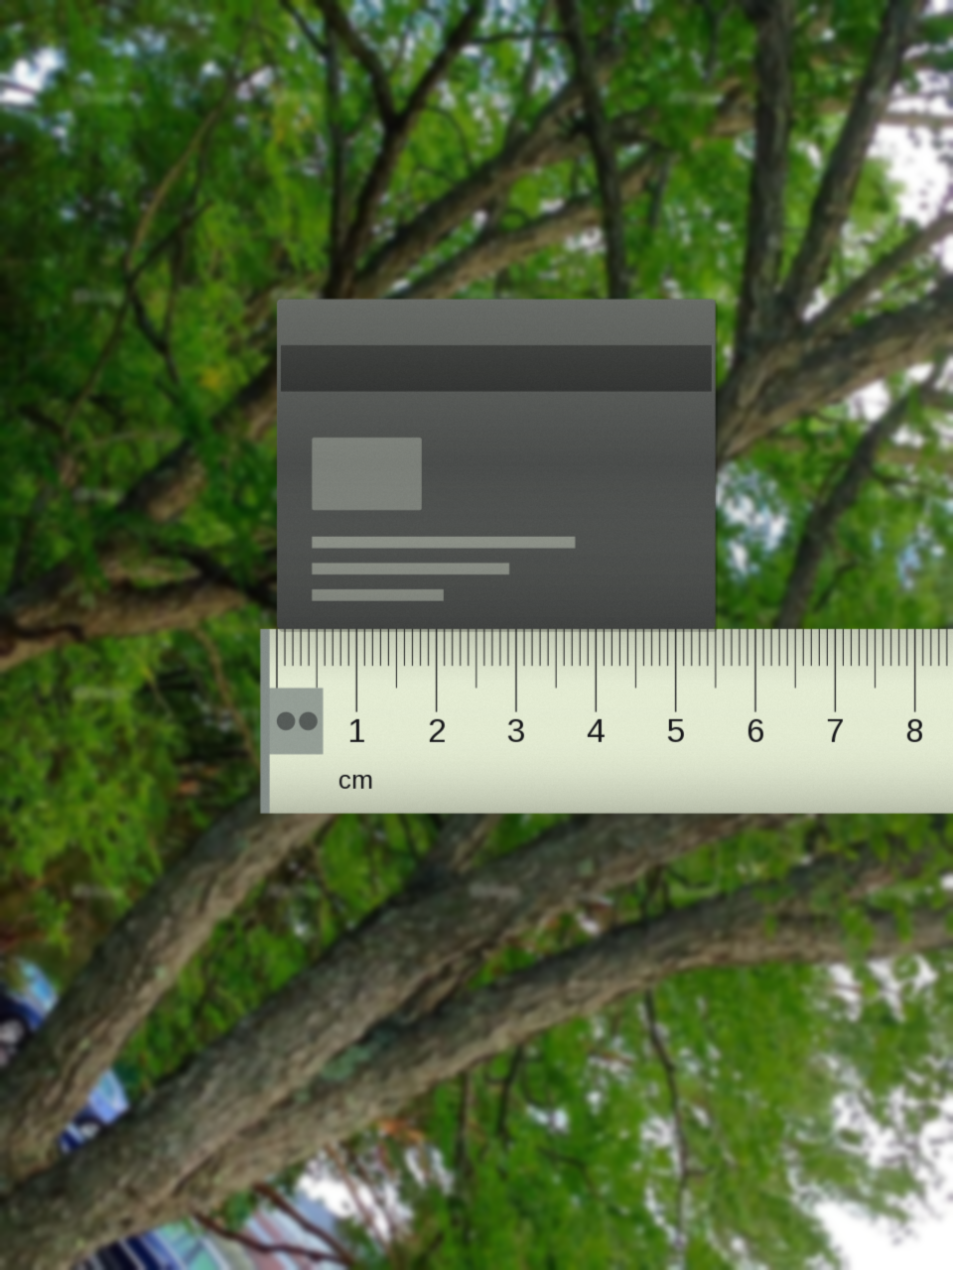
5.5cm
